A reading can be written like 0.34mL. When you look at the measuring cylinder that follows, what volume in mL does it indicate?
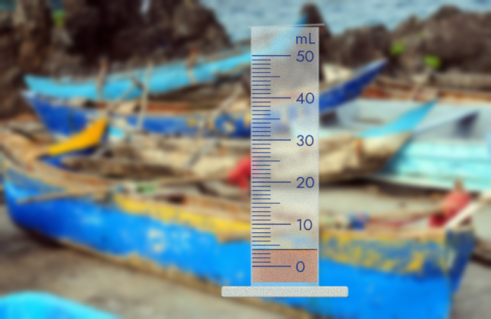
4mL
